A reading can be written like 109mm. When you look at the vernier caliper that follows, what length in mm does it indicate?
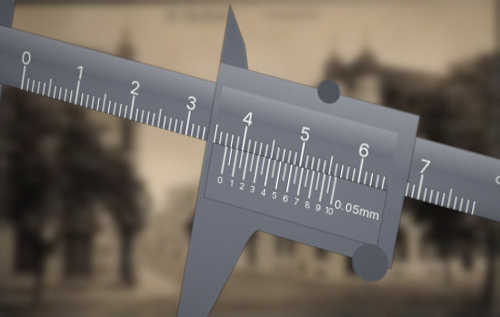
37.2mm
